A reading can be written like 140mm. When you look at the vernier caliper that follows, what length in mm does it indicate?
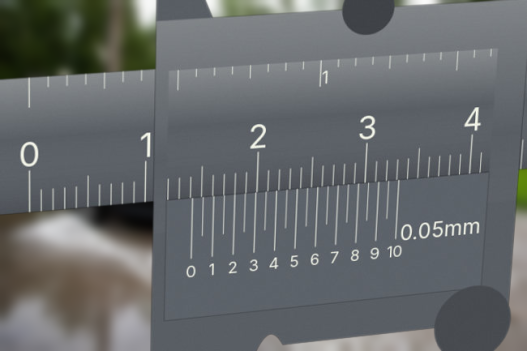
14.2mm
